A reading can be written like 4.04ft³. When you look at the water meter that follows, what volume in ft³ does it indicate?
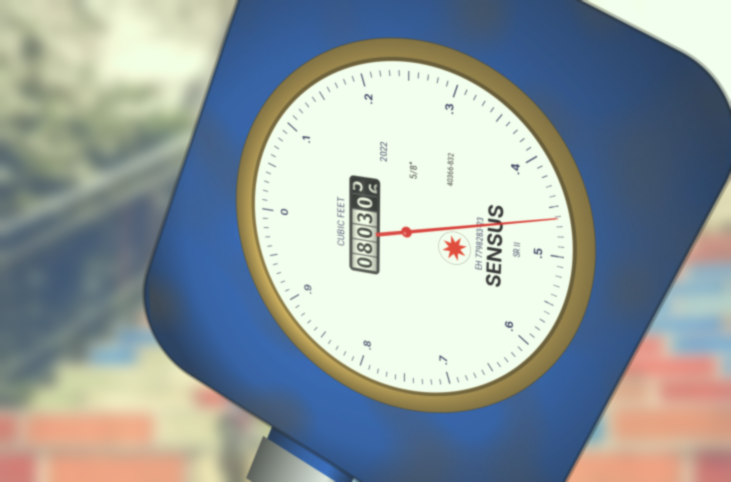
80305.46ft³
